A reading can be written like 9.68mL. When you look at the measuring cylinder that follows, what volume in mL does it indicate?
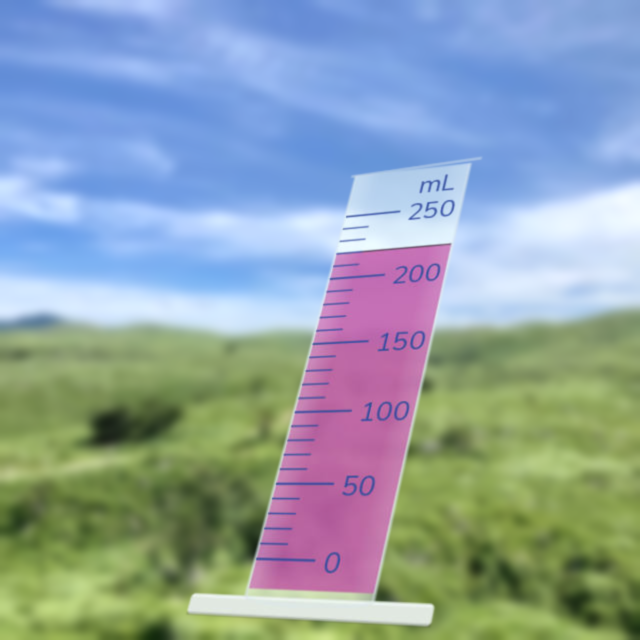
220mL
